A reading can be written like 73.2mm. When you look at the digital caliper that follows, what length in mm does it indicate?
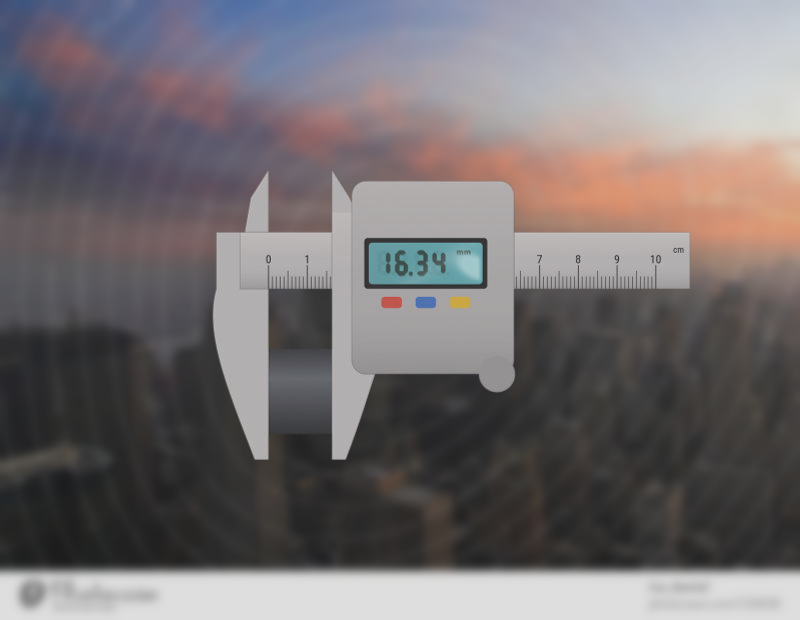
16.34mm
